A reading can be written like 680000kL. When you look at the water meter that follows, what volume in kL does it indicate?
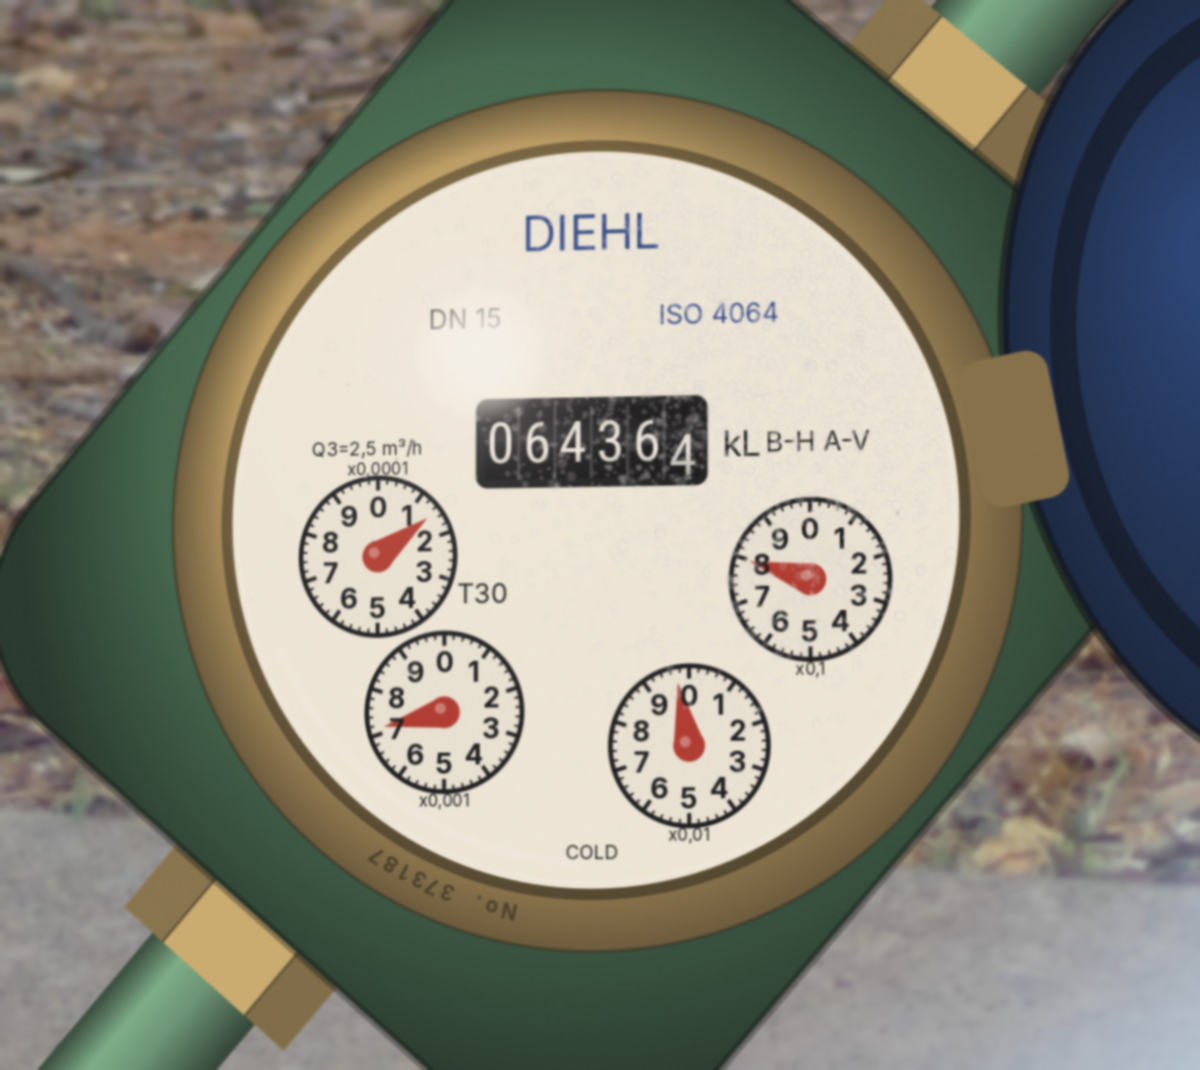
64363.7971kL
